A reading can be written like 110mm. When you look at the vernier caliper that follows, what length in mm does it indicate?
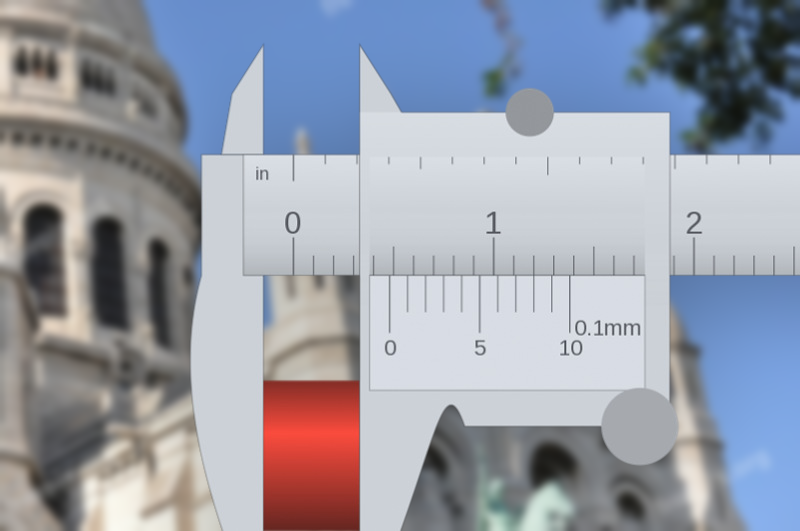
4.8mm
